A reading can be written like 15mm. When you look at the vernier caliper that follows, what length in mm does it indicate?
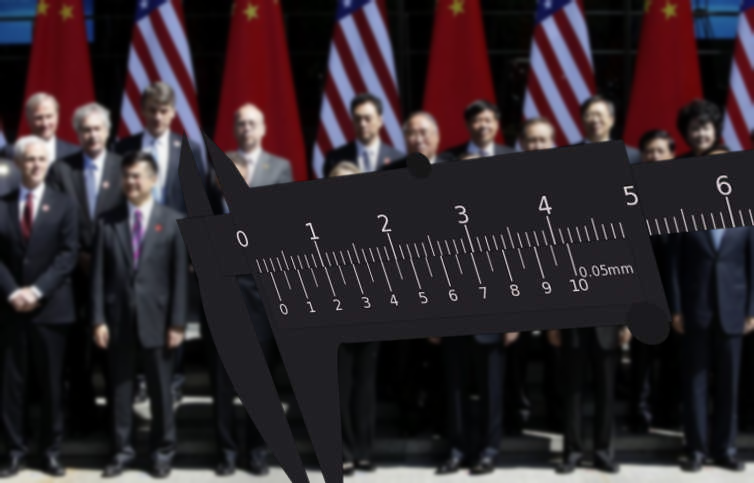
2.4mm
